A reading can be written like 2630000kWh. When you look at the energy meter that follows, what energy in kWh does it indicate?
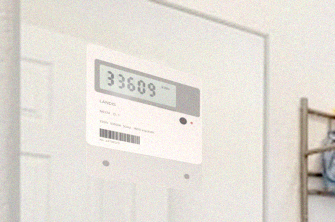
33609kWh
